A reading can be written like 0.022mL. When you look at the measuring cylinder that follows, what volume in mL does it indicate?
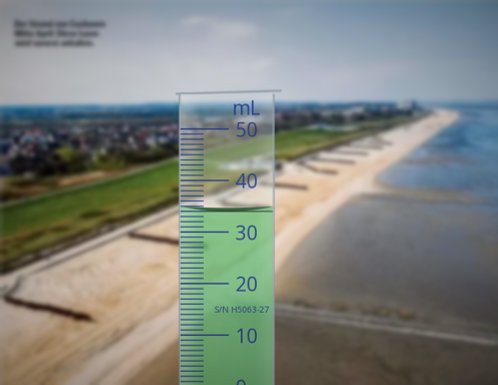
34mL
